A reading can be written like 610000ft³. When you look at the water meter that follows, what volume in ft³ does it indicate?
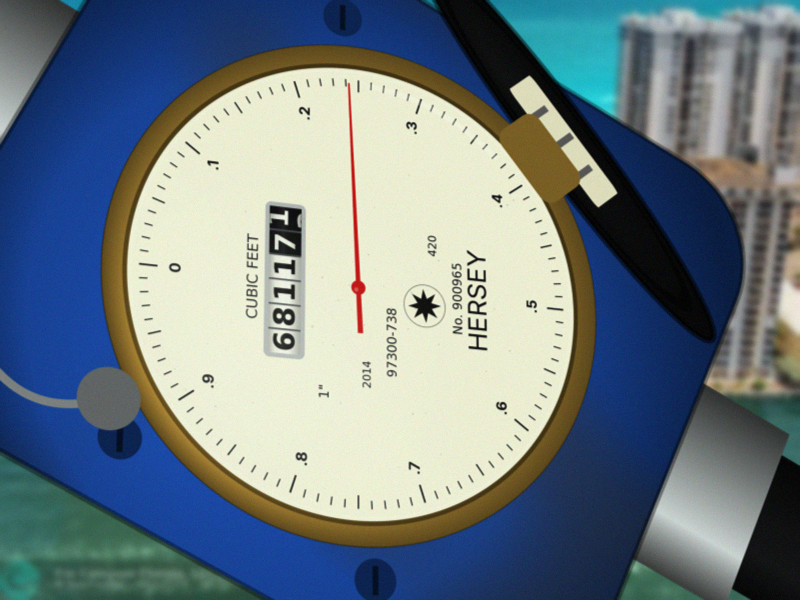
681171.24ft³
